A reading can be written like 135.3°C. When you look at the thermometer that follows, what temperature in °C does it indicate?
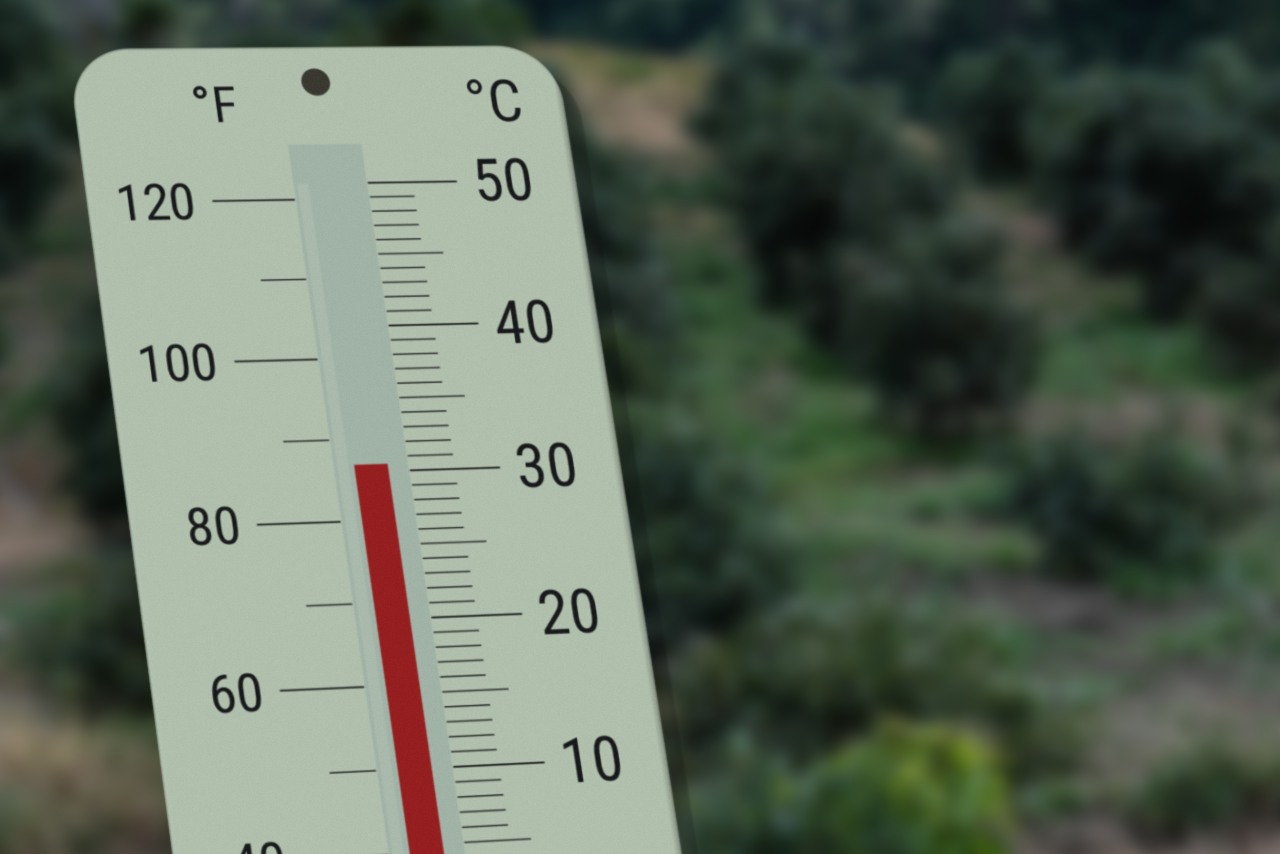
30.5°C
